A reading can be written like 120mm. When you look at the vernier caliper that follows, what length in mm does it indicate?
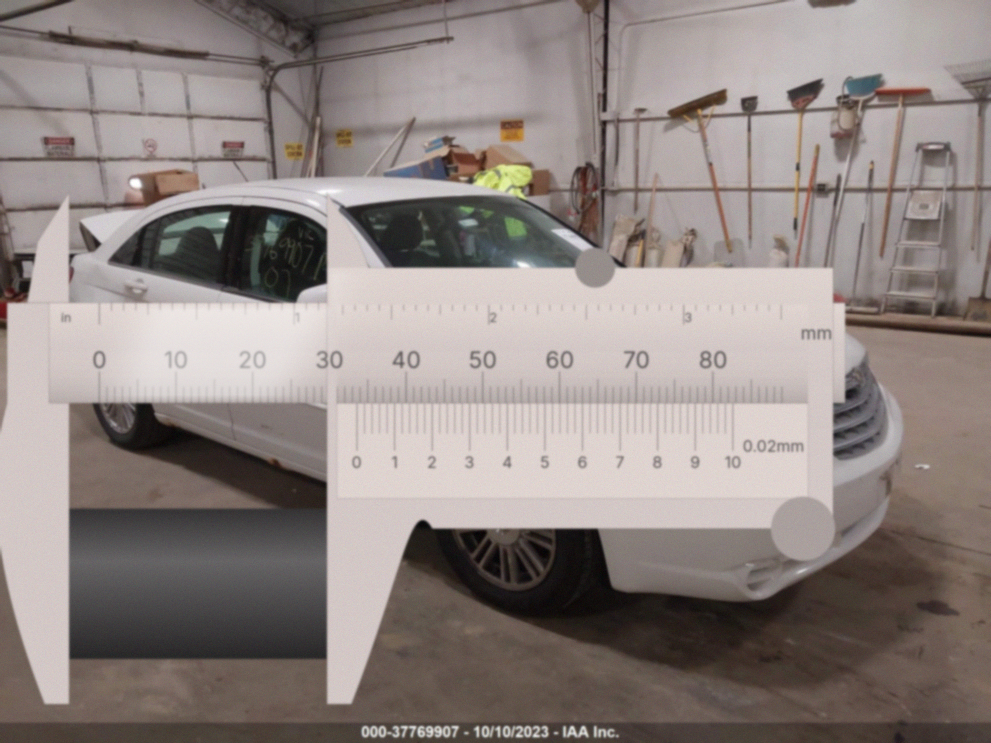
33.6mm
